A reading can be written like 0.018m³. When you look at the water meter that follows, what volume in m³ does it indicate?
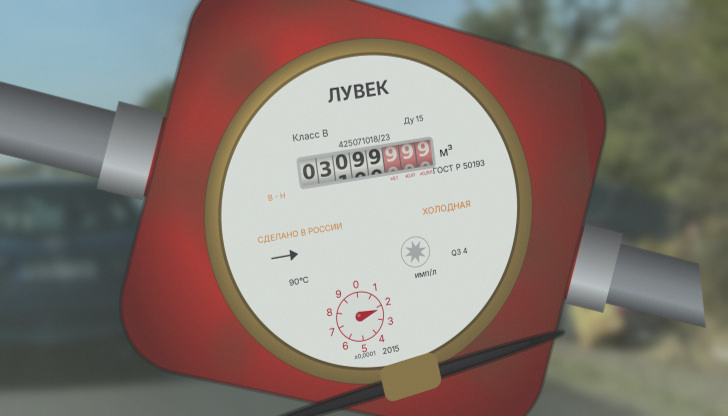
3099.9992m³
